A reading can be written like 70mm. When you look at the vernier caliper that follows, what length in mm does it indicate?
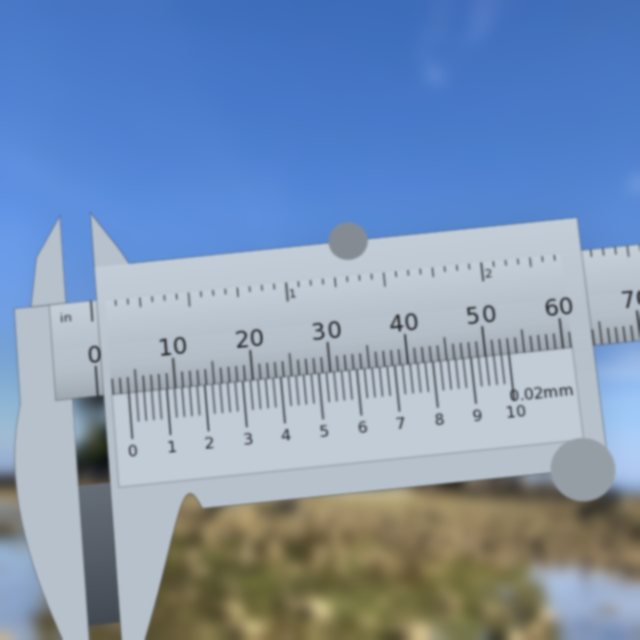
4.0mm
